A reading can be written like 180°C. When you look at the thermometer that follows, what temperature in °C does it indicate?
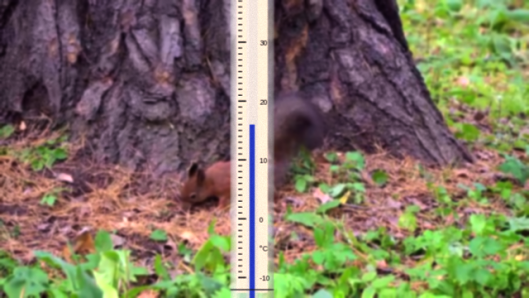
16°C
